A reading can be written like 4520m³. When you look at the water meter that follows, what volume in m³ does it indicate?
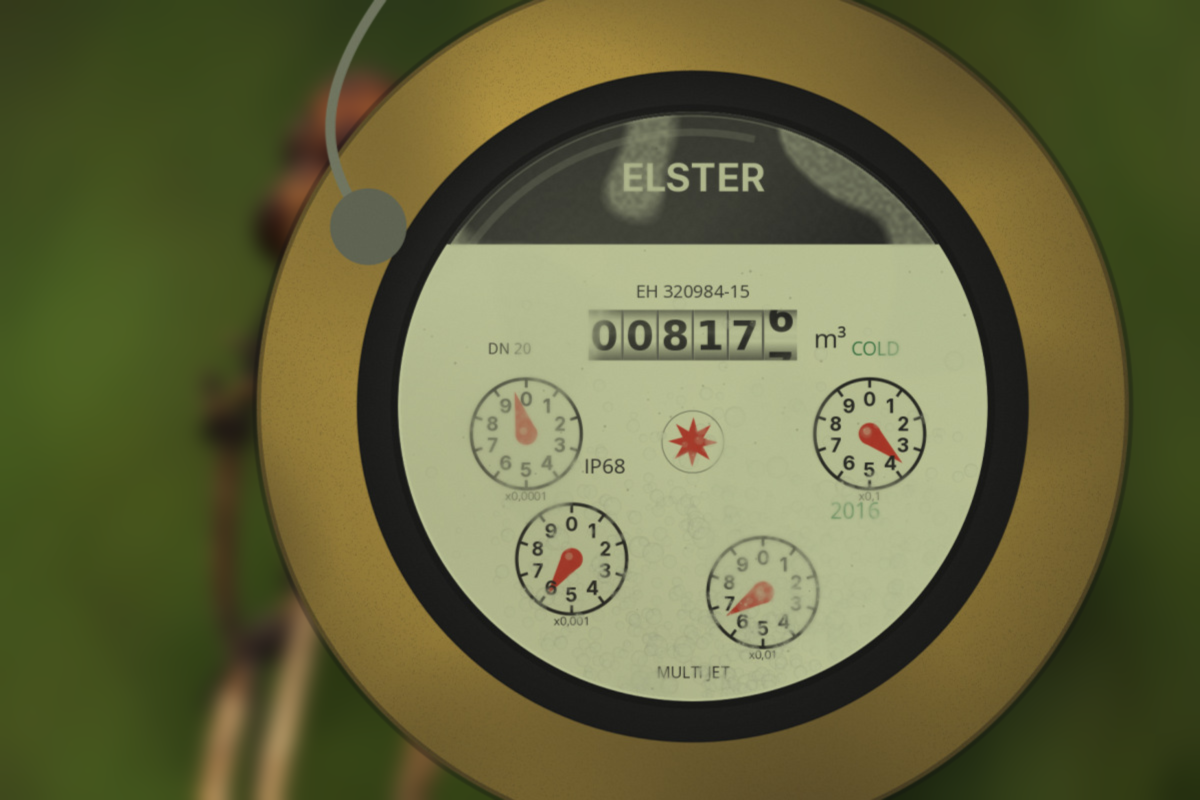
8176.3659m³
